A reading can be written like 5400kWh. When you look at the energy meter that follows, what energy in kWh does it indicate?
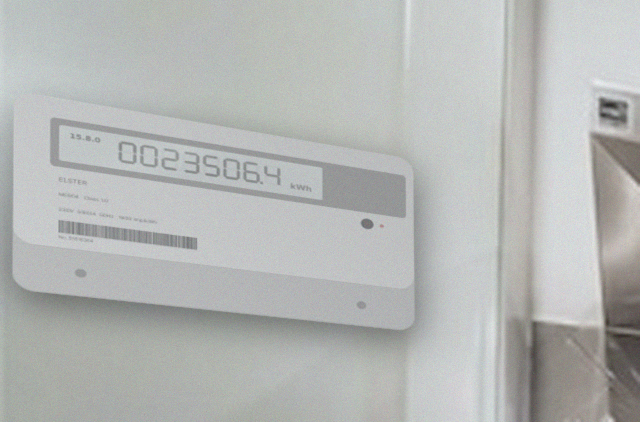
23506.4kWh
